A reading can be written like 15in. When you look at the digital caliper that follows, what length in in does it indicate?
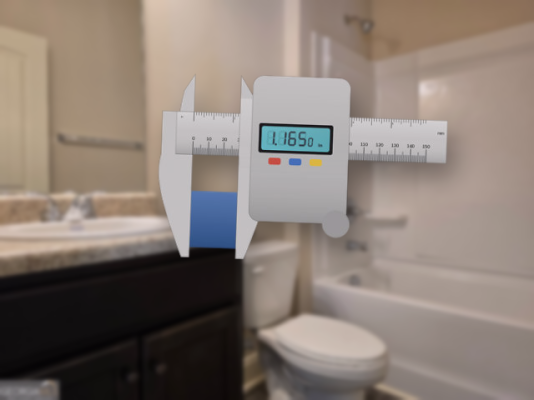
1.1650in
